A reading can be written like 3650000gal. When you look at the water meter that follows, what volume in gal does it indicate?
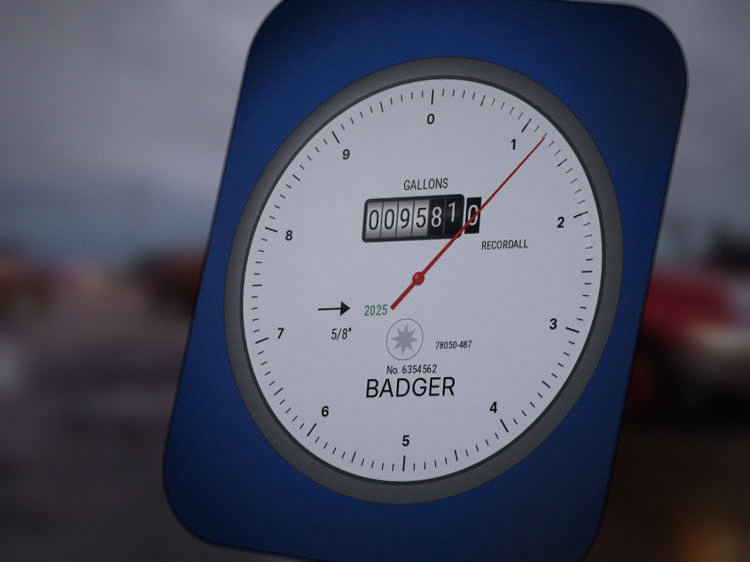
95811.2gal
